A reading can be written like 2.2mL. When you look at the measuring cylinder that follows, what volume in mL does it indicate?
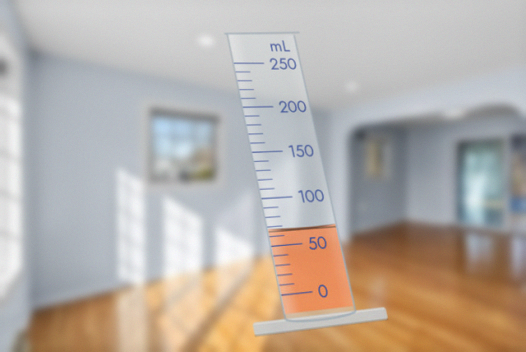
65mL
